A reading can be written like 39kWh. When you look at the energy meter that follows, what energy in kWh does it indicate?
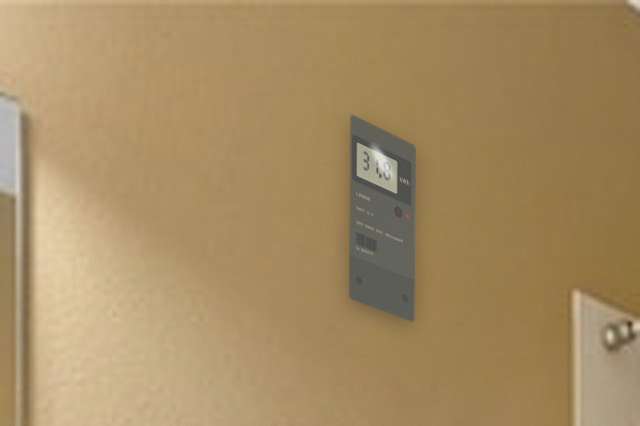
31.8kWh
